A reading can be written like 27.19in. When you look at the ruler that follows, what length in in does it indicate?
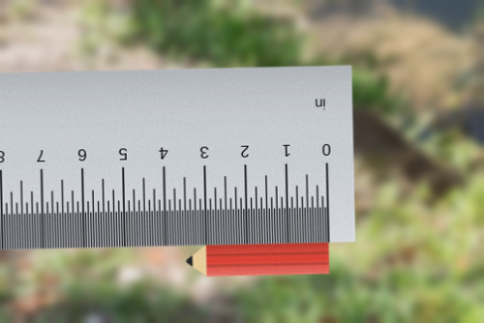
3.5in
